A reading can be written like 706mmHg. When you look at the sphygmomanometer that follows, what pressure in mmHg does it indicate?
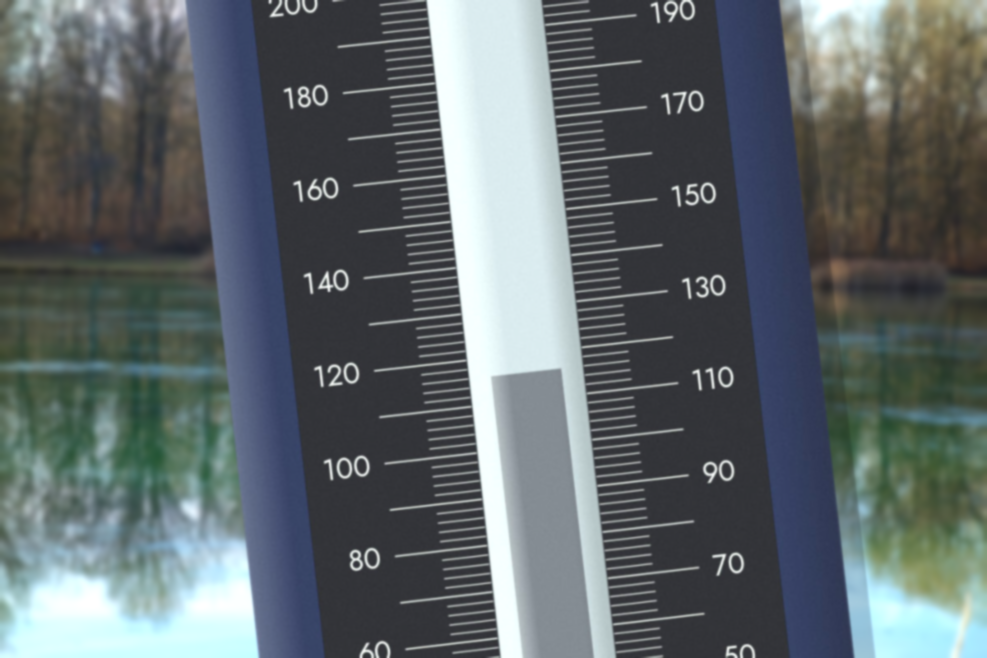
116mmHg
